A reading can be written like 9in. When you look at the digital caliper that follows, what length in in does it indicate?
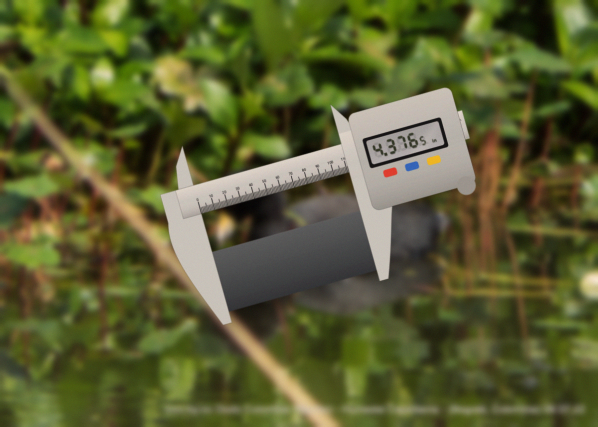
4.3765in
